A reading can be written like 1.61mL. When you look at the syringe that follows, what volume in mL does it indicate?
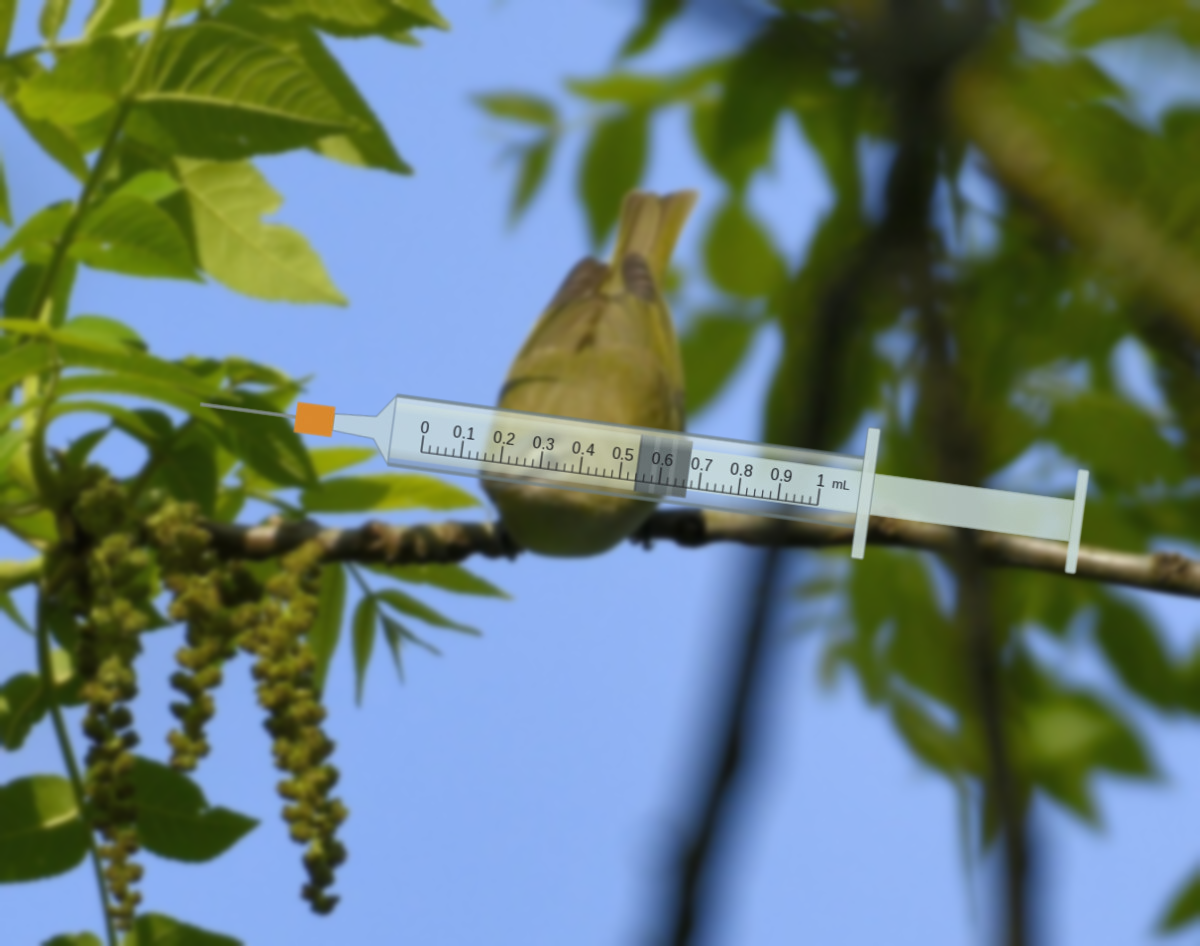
0.54mL
